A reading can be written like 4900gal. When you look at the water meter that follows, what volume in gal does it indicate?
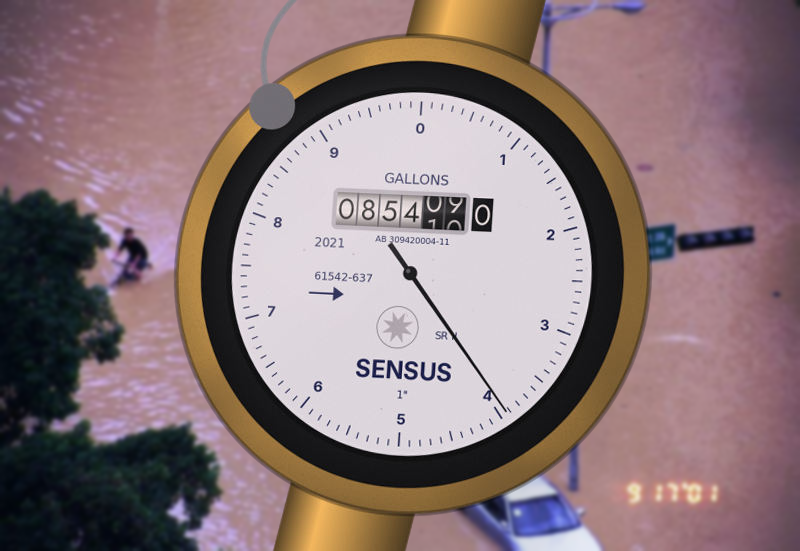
854093.9gal
